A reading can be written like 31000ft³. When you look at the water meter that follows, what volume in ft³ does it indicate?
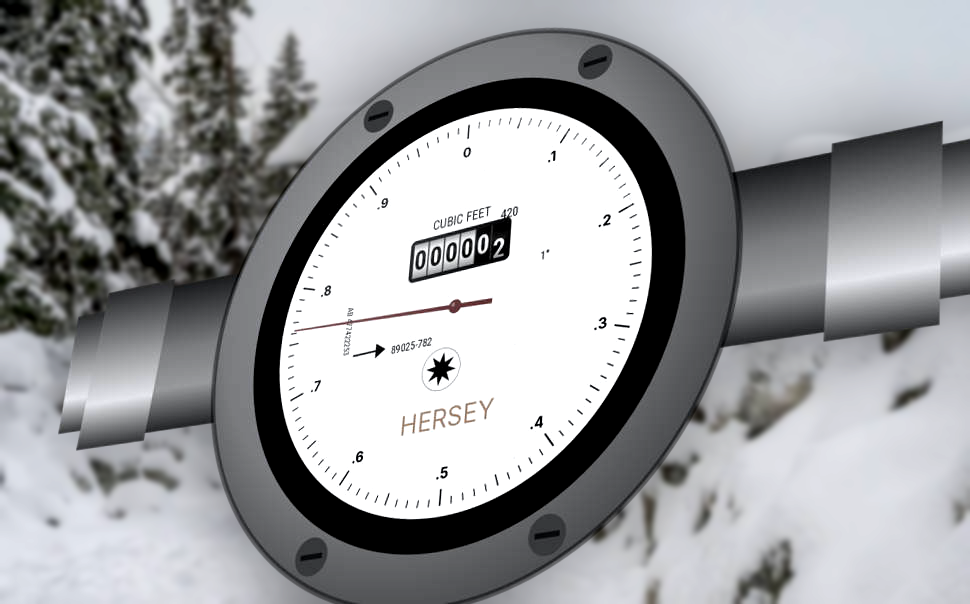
1.76ft³
